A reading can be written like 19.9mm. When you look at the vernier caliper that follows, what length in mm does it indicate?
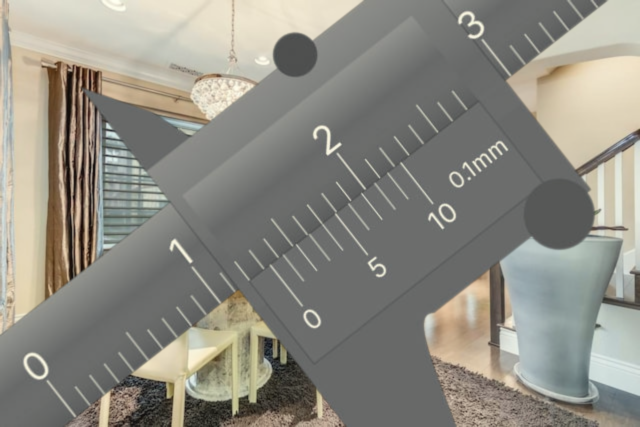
13.4mm
